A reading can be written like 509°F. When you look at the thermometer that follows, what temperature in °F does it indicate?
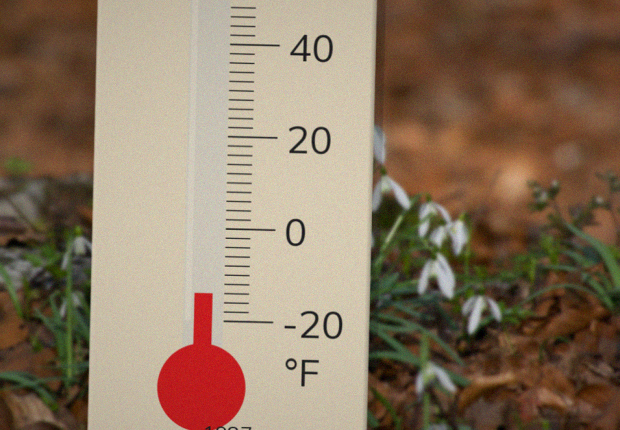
-14°F
